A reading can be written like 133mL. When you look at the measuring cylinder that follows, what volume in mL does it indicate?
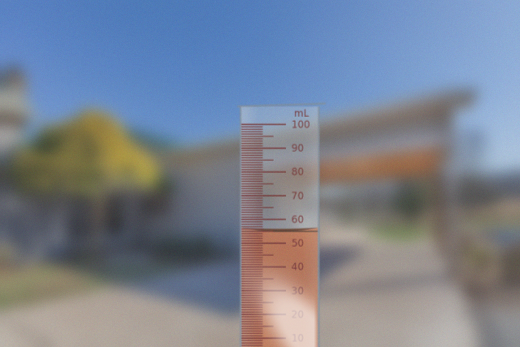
55mL
